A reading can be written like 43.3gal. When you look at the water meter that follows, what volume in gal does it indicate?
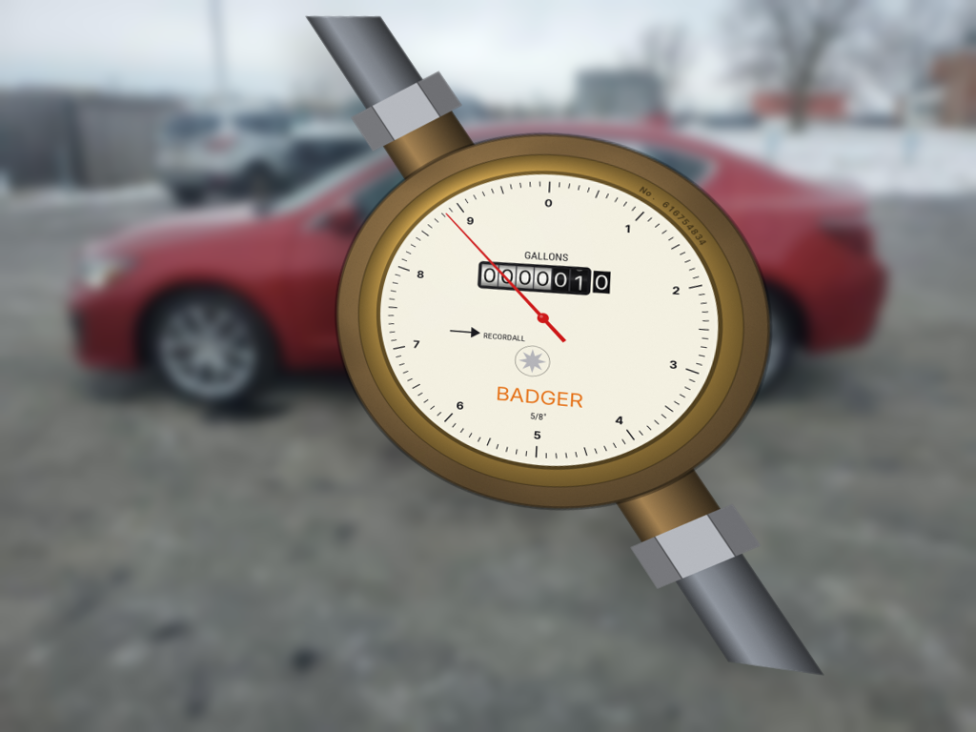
8.8gal
